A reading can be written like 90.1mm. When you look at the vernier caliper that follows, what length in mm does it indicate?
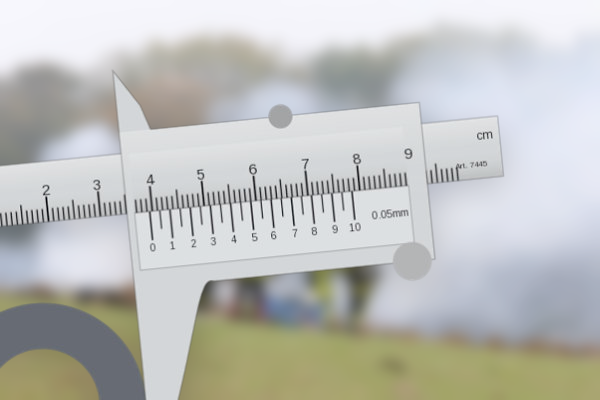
39.5mm
